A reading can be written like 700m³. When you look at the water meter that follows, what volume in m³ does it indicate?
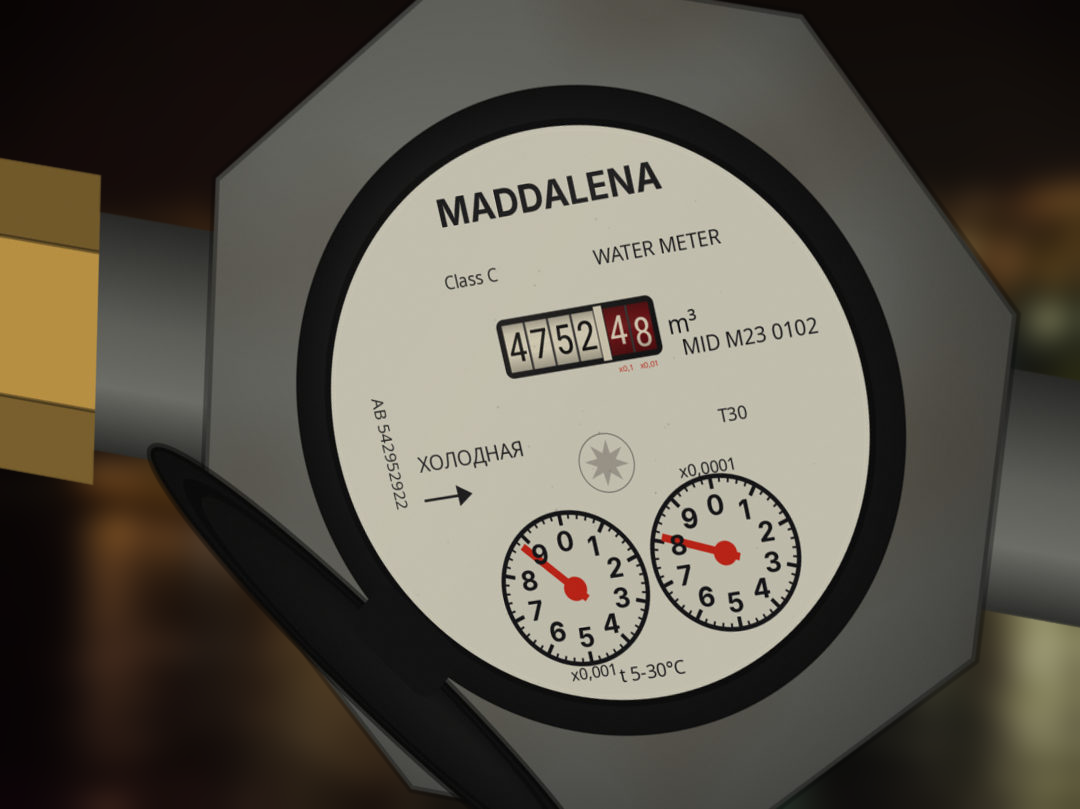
4752.4788m³
